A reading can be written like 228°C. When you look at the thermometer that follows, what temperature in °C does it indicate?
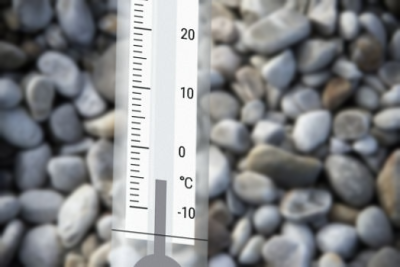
-5°C
